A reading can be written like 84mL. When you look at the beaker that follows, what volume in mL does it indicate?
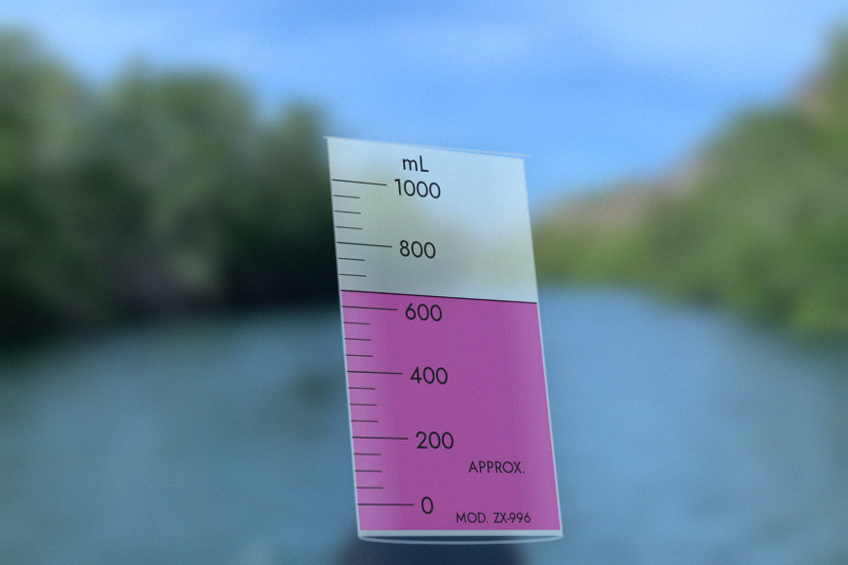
650mL
